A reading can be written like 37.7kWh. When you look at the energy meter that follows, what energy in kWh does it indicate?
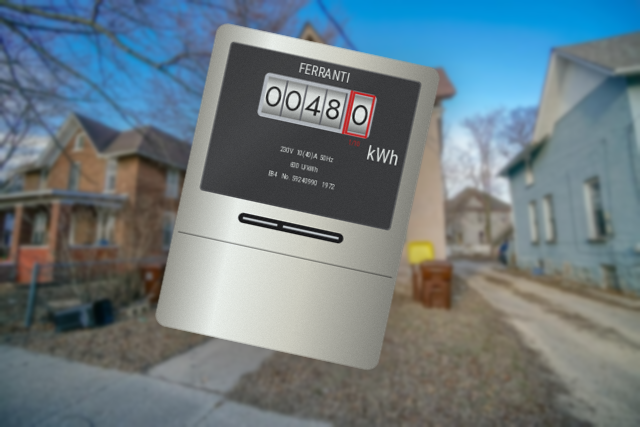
48.0kWh
